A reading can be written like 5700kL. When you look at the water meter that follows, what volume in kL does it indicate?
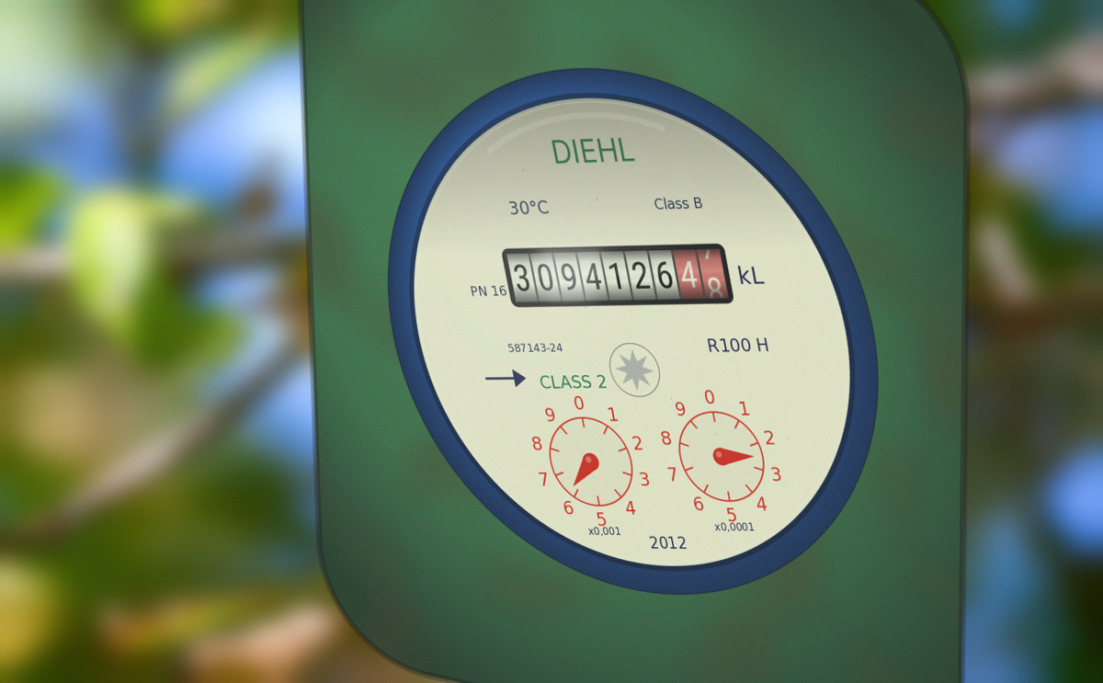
3094126.4762kL
